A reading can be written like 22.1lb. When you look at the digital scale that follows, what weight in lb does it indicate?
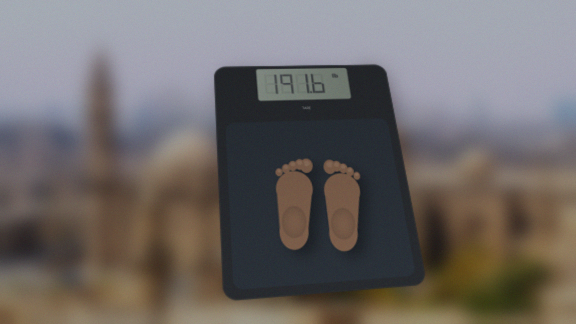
191.6lb
